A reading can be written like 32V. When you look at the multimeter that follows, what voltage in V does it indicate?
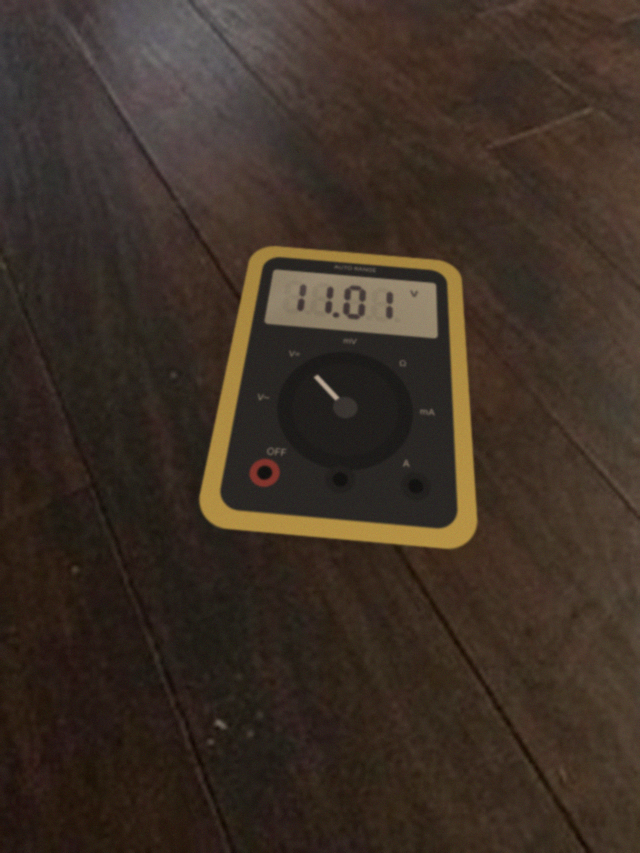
11.01V
